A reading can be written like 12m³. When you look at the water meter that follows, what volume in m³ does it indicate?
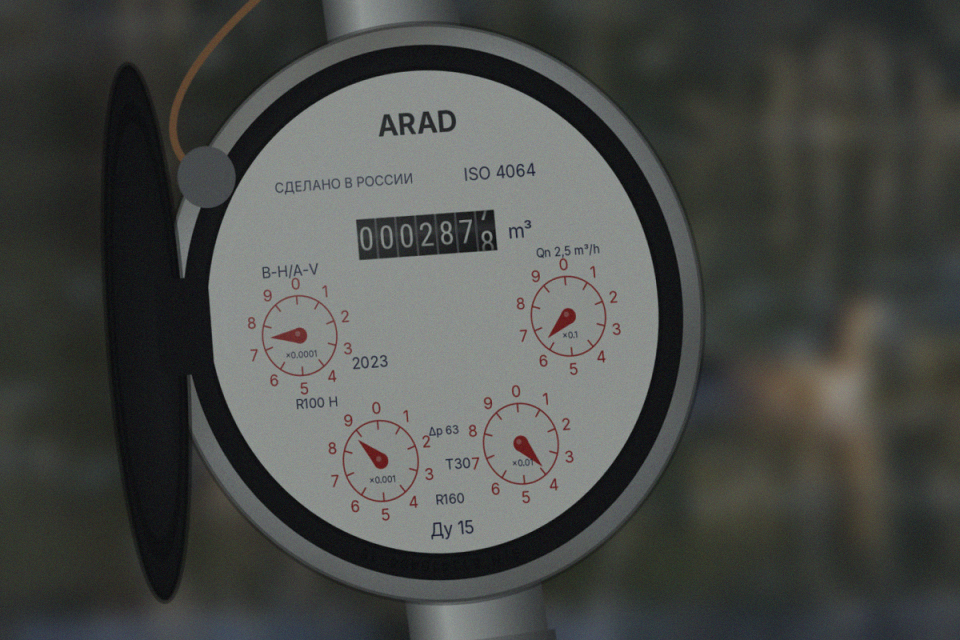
2877.6387m³
